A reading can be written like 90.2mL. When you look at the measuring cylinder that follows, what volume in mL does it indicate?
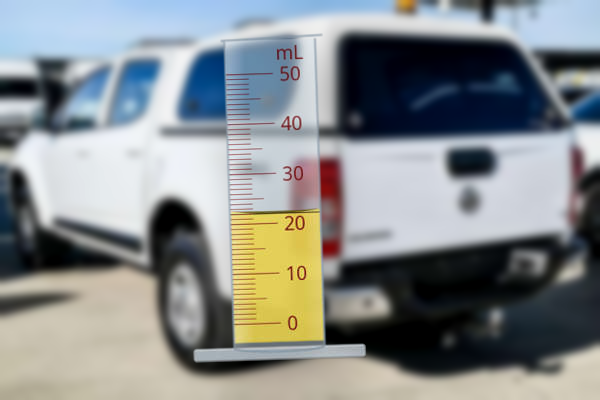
22mL
